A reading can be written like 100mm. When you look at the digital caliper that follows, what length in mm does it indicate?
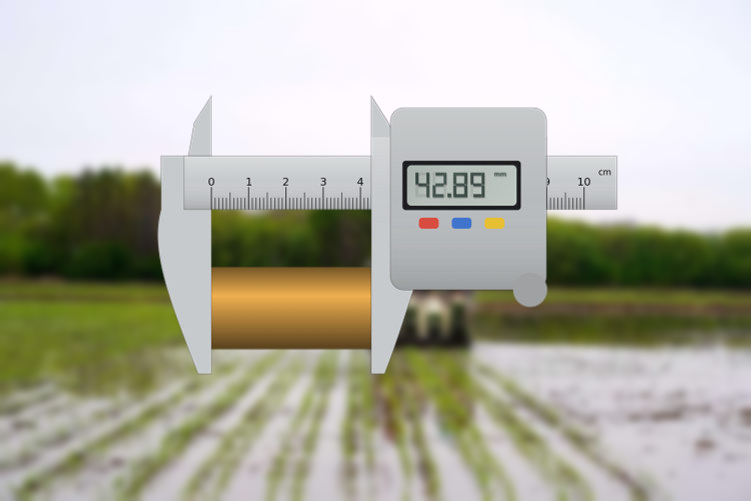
42.89mm
